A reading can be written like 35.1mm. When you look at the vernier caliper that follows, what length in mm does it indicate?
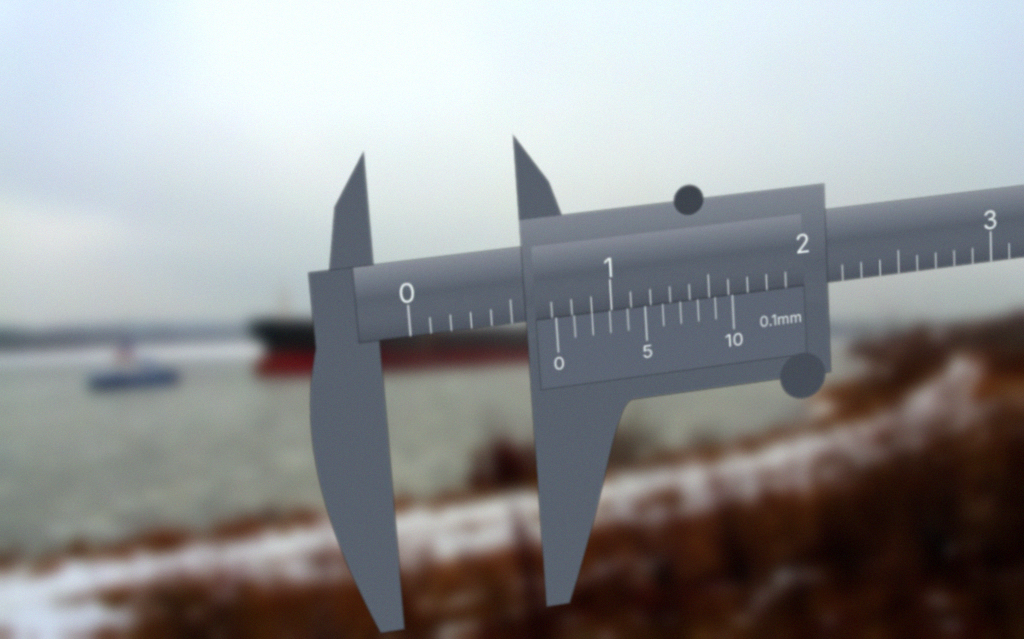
7.2mm
